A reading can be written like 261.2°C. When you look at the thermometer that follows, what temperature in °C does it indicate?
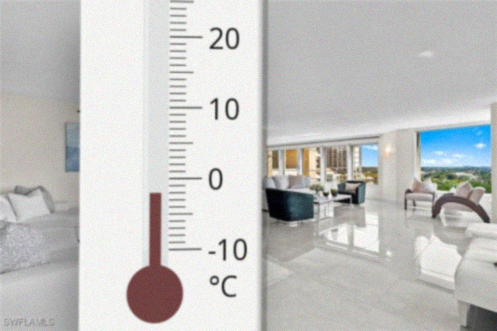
-2°C
